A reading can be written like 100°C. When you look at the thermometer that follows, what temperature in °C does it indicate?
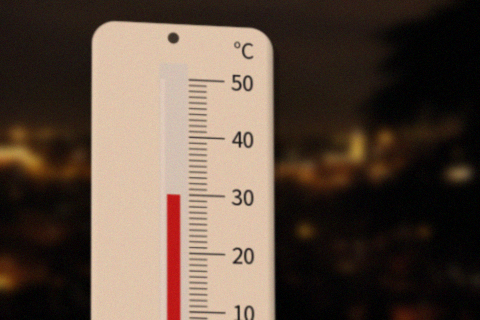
30°C
